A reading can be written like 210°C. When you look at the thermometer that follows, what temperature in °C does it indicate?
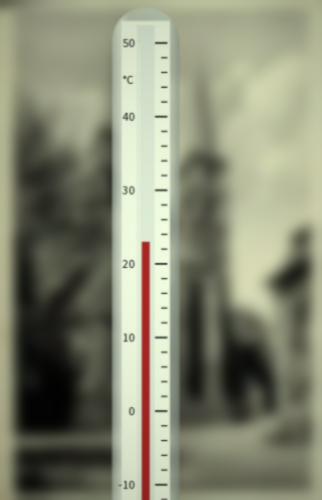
23°C
